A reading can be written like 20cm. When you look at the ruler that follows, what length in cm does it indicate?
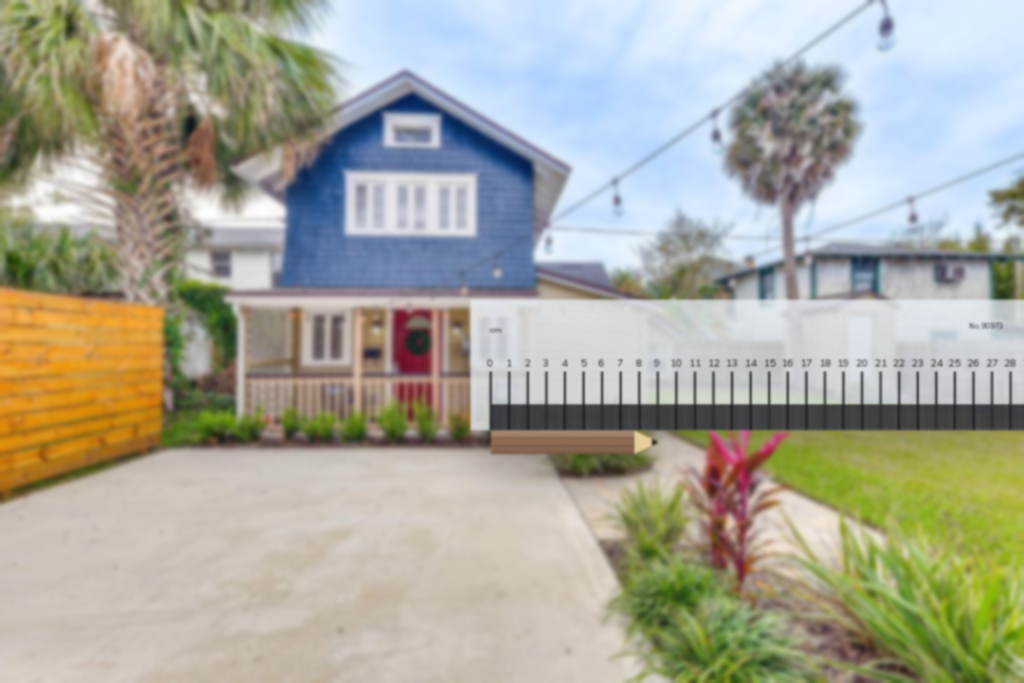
9cm
